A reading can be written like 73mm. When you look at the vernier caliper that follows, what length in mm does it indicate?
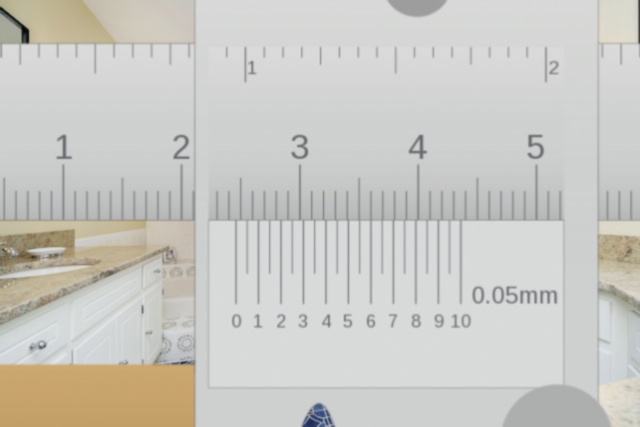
24.6mm
